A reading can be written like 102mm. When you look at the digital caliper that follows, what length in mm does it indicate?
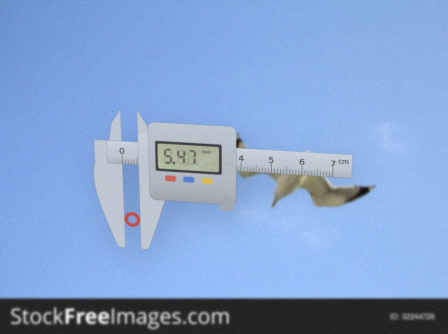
5.47mm
